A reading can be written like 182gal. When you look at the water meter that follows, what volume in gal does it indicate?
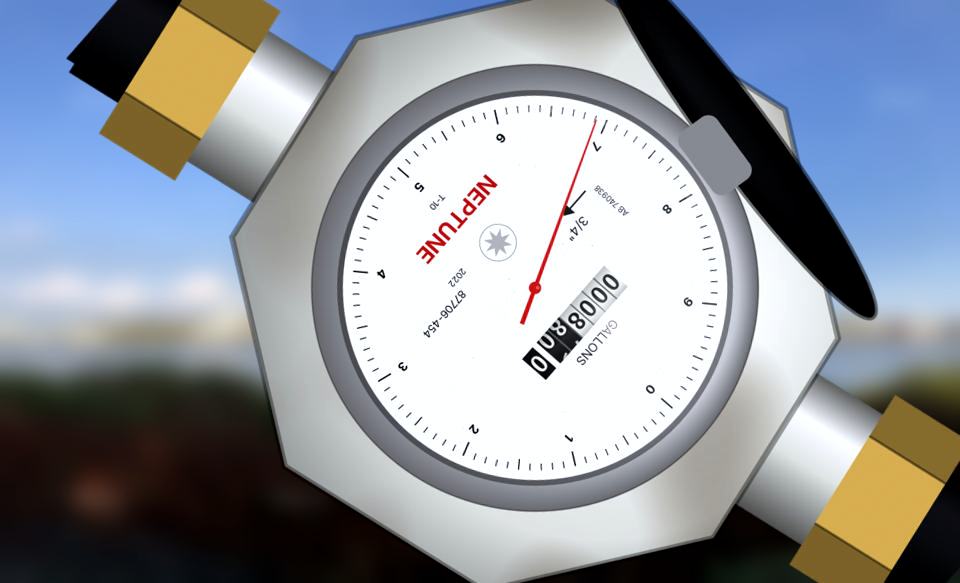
8796.9gal
